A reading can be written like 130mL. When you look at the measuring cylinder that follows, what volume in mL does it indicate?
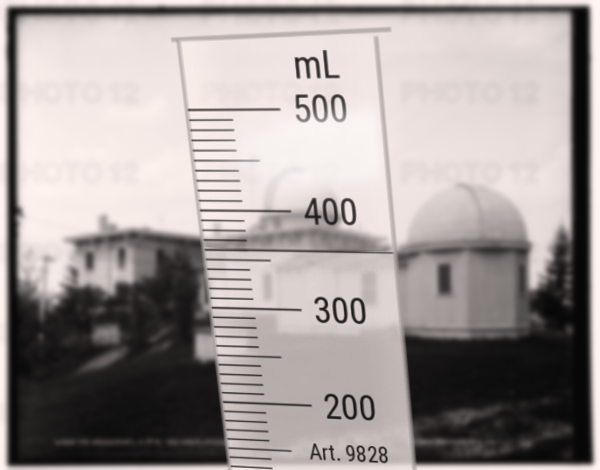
360mL
